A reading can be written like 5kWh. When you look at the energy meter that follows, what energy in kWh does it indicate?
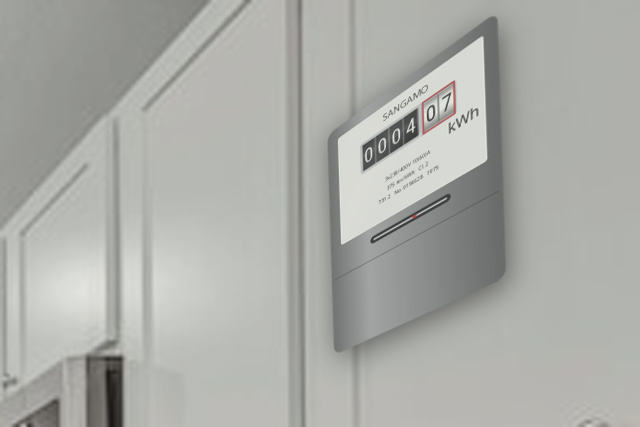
4.07kWh
